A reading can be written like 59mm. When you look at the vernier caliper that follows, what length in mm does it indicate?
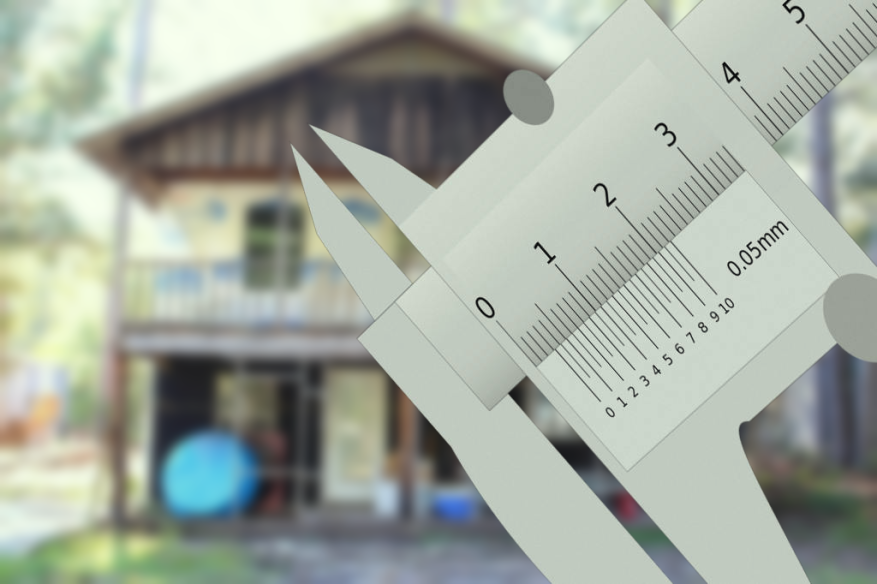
3.2mm
